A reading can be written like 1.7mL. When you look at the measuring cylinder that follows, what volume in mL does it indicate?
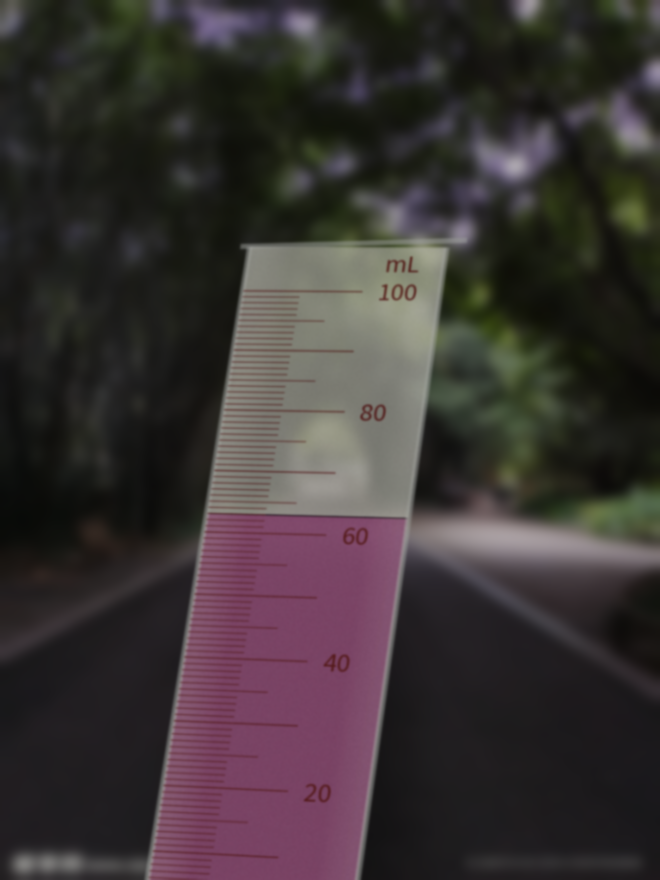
63mL
